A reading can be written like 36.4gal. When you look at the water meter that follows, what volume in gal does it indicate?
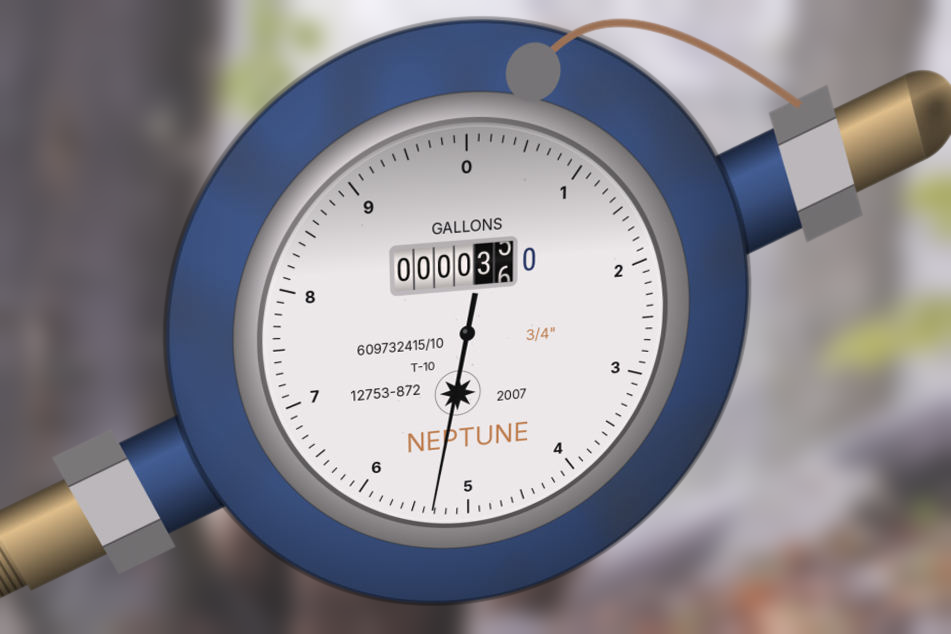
355.3gal
